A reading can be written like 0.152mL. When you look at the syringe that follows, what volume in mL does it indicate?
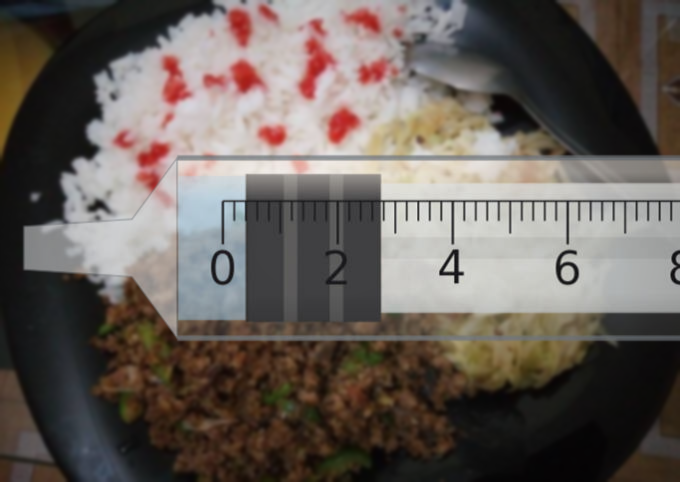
0.4mL
